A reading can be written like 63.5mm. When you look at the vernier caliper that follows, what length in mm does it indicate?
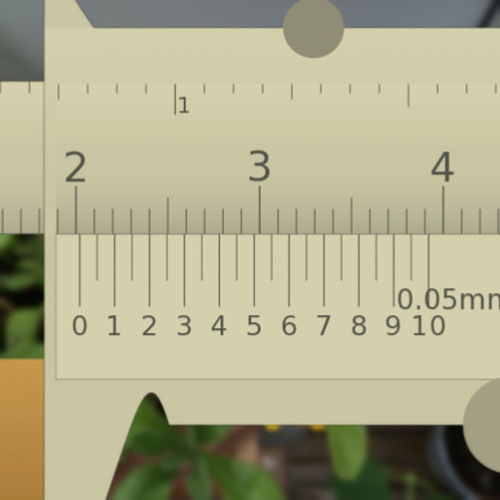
20.2mm
